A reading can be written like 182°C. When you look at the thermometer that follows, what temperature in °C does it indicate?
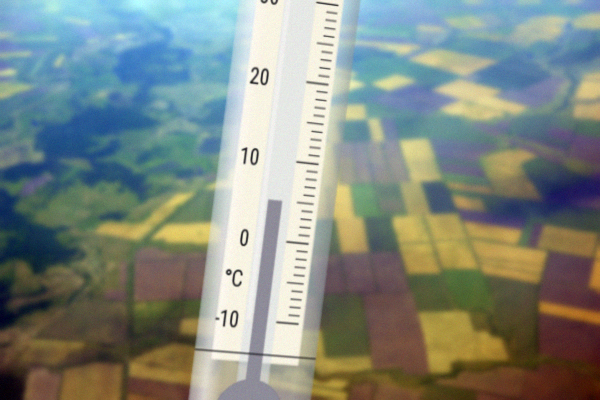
5°C
